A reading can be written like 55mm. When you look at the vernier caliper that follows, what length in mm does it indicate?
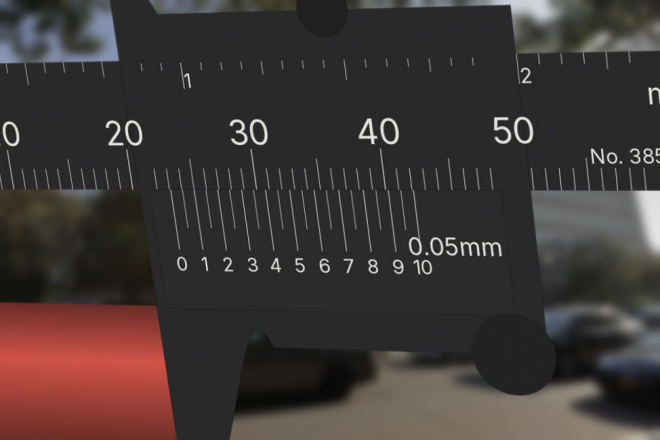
23.1mm
